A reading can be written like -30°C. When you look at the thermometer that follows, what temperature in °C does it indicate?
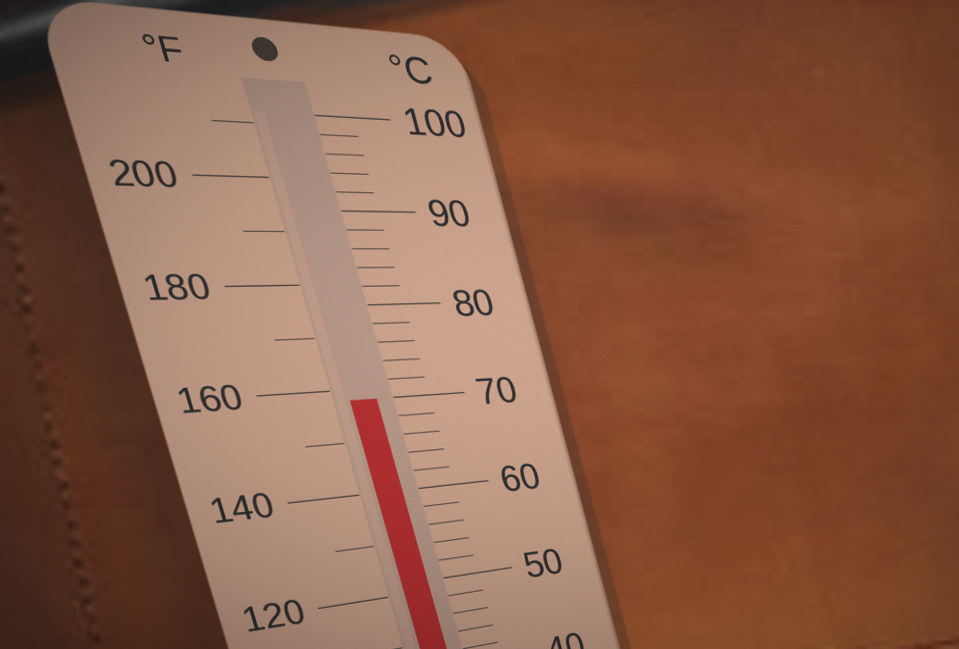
70°C
